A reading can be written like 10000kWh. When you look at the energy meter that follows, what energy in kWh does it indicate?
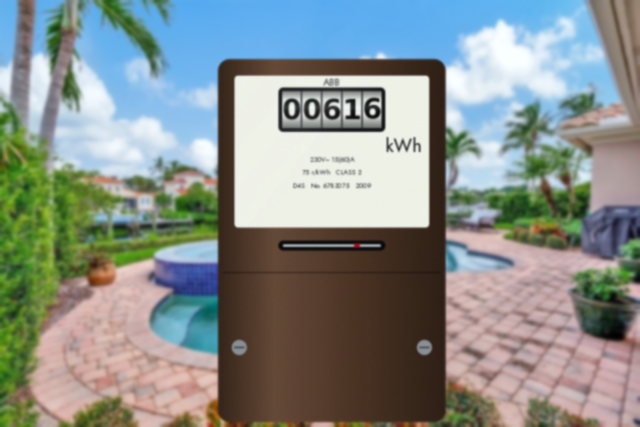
616kWh
